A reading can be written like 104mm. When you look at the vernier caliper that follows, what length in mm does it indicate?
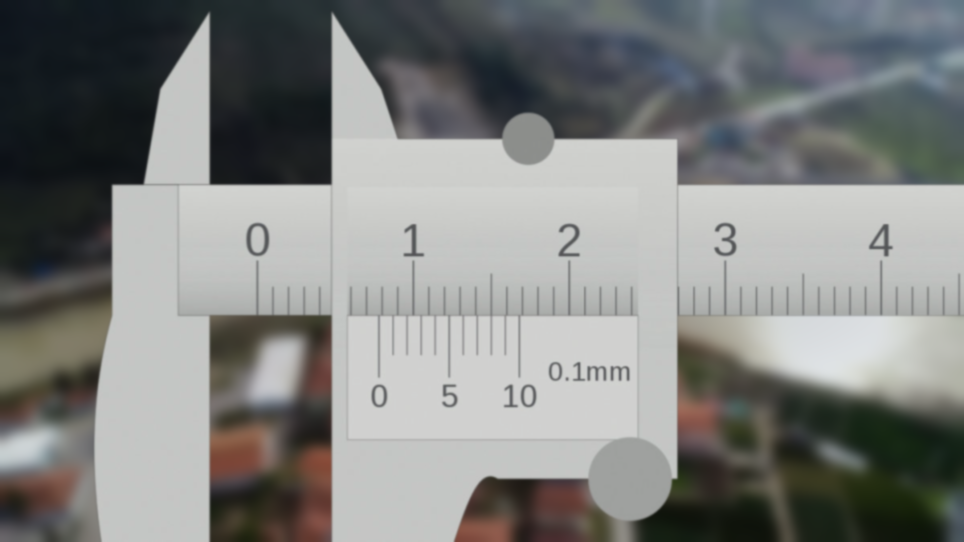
7.8mm
